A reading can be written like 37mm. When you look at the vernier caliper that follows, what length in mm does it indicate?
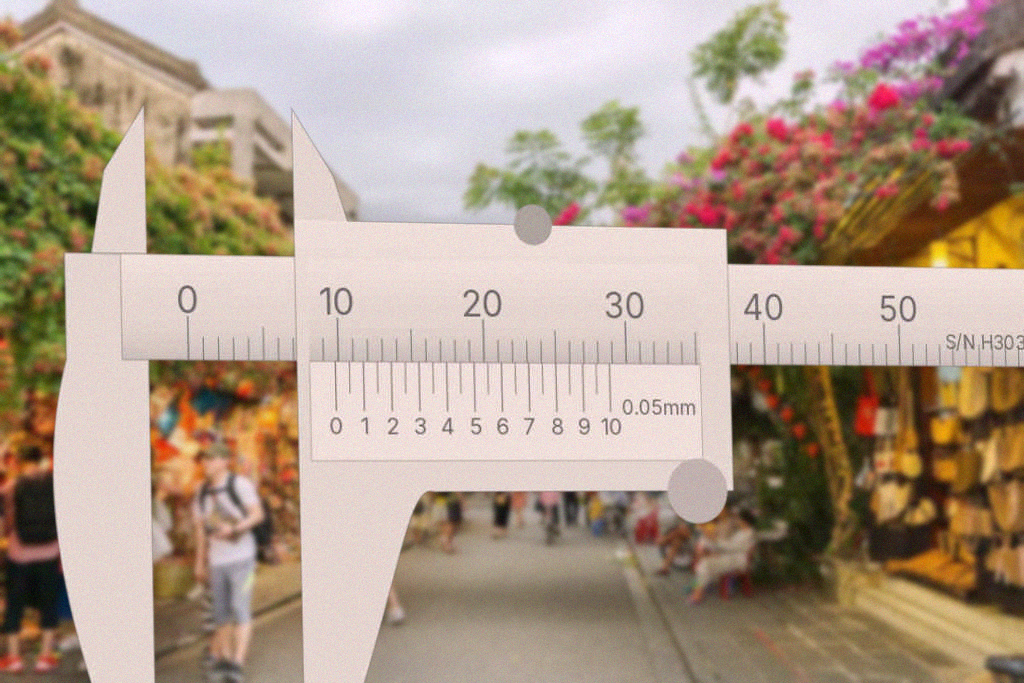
9.8mm
